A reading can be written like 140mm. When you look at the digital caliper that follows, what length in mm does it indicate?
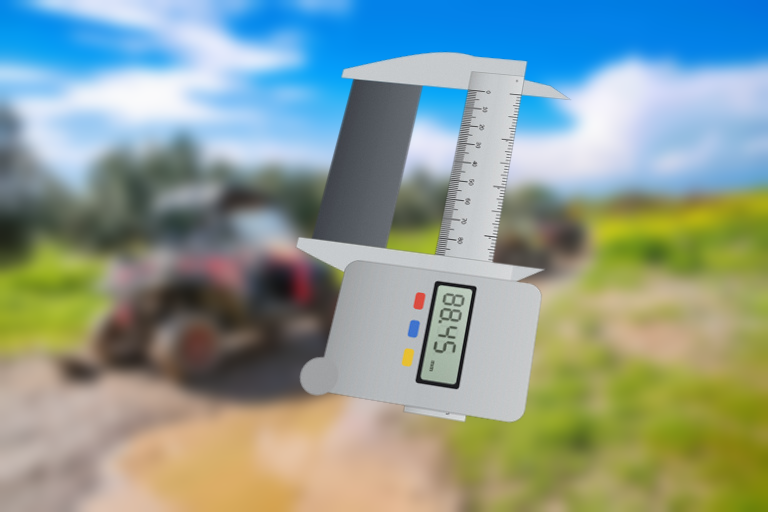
88.45mm
